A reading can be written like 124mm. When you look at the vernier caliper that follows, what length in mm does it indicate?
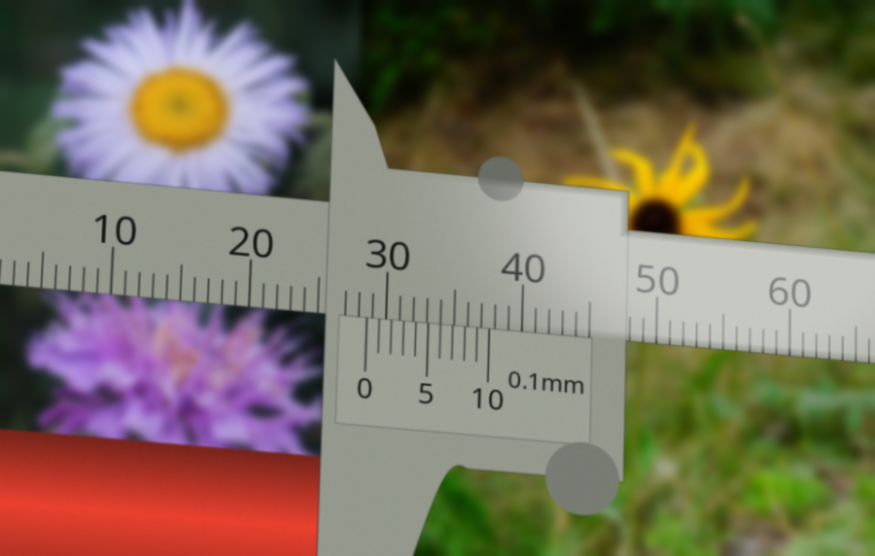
28.6mm
